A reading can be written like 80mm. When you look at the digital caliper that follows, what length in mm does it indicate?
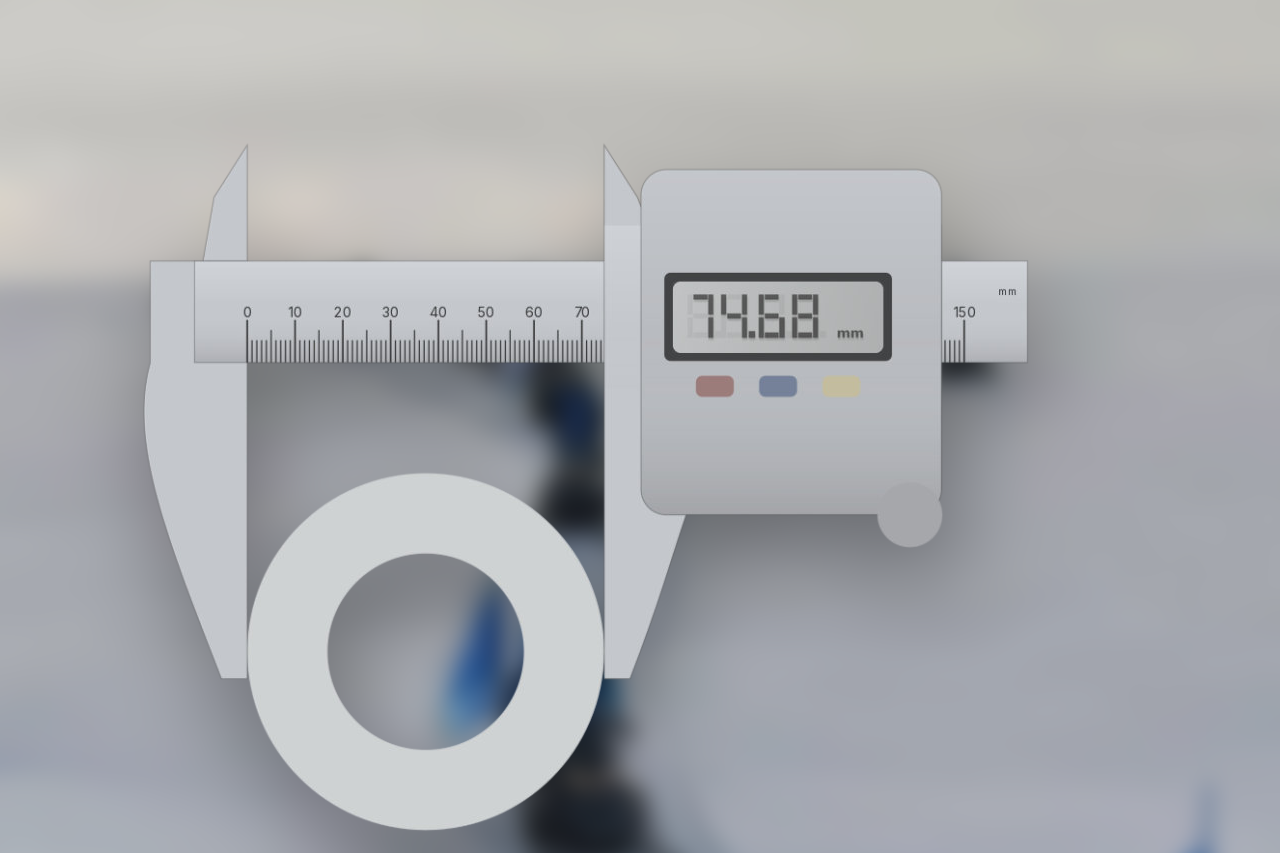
74.68mm
